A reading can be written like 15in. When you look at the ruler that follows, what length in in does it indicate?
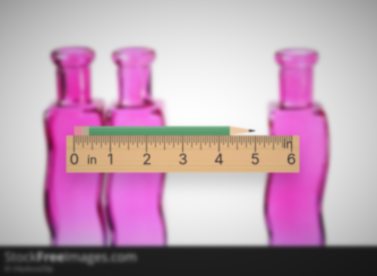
5in
